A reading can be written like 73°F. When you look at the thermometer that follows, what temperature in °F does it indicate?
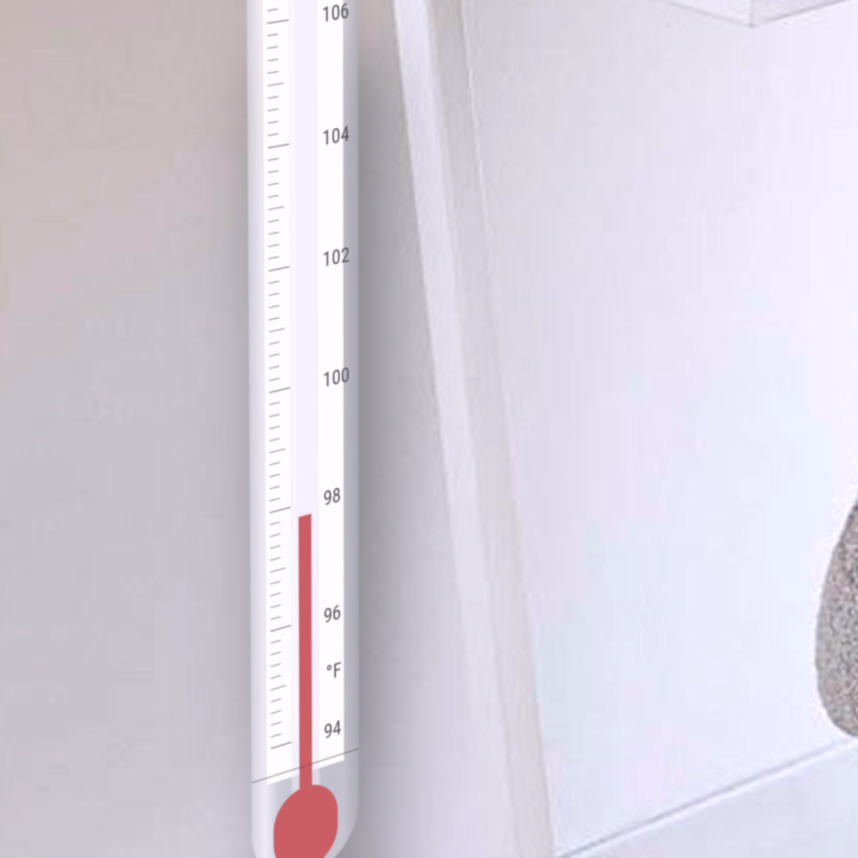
97.8°F
